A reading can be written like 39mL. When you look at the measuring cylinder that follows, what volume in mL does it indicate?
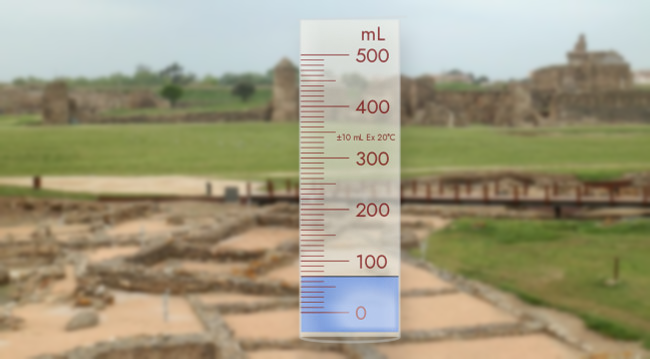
70mL
